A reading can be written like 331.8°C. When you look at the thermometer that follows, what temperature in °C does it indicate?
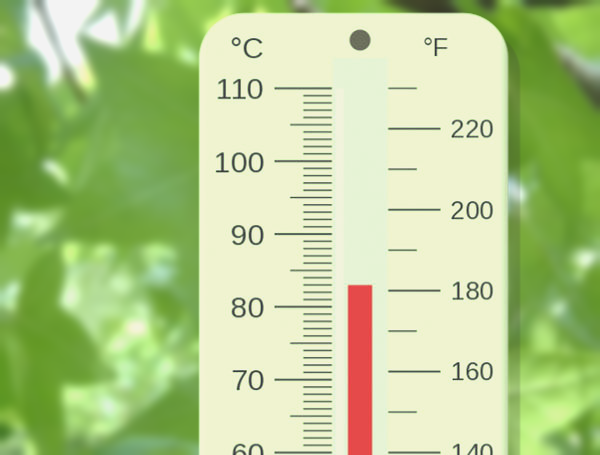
83°C
